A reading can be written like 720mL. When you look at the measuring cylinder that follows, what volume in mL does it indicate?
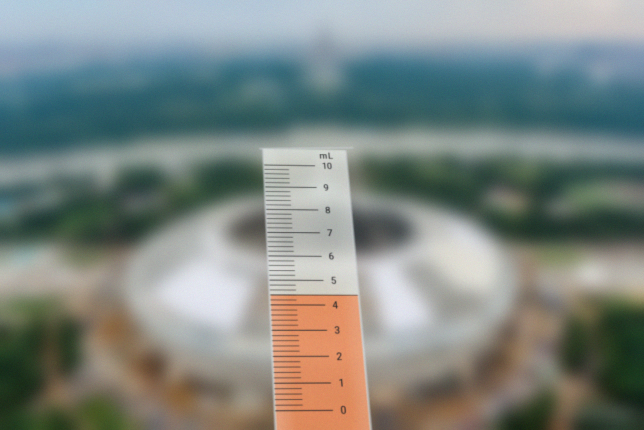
4.4mL
